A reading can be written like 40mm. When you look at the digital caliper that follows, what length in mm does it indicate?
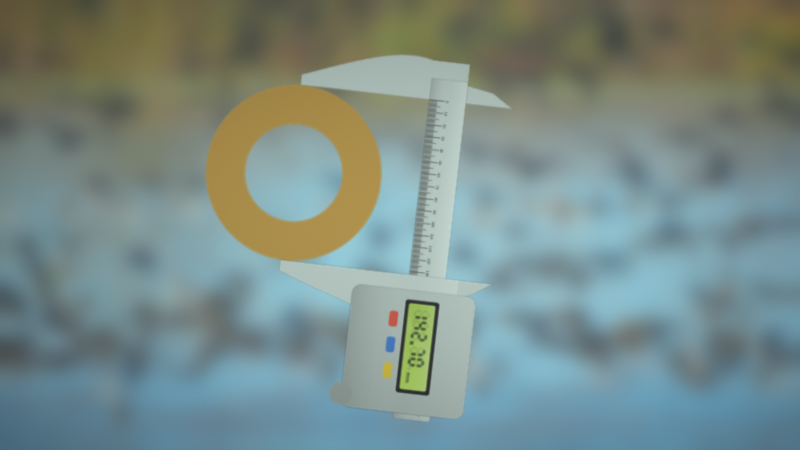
142.70mm
